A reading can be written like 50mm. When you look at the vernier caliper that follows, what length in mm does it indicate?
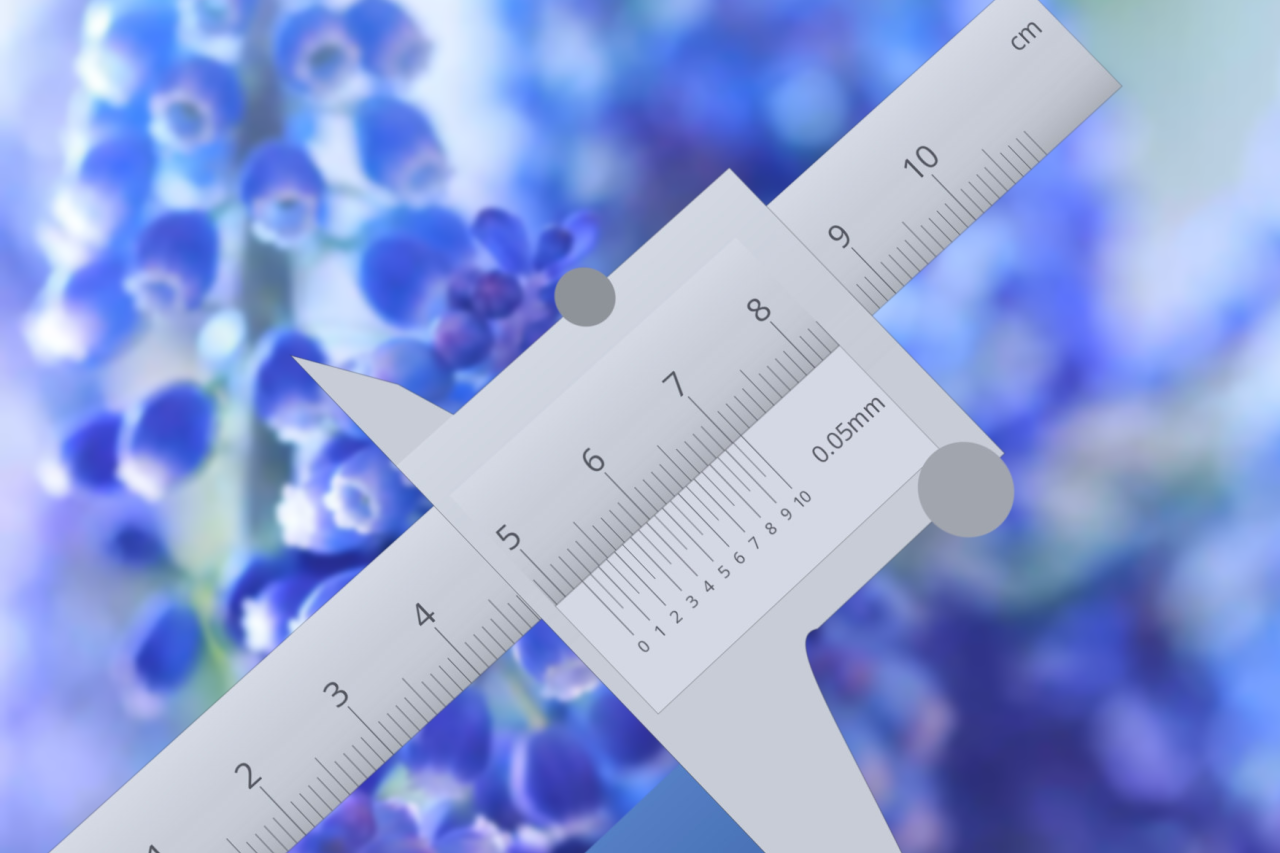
52.0mm
